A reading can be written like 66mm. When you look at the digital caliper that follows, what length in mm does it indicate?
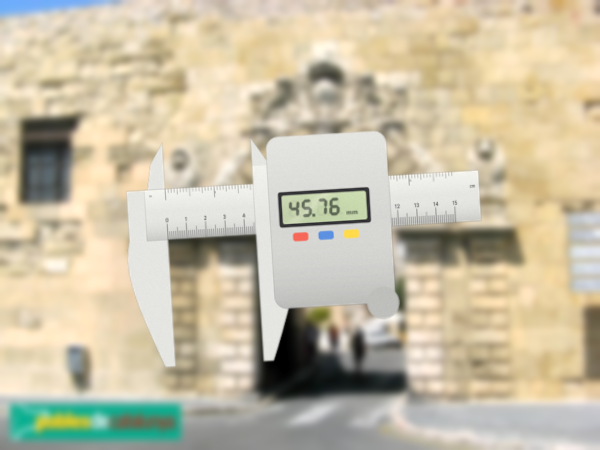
45.76mm
